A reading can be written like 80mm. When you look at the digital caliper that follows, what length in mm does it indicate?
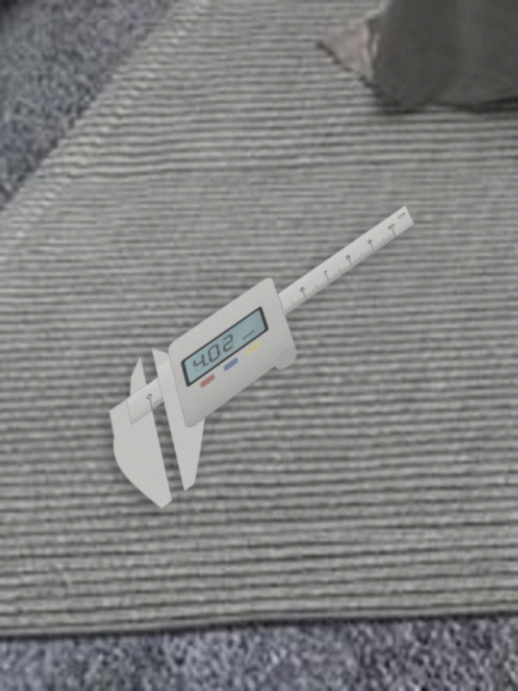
4.02mm
